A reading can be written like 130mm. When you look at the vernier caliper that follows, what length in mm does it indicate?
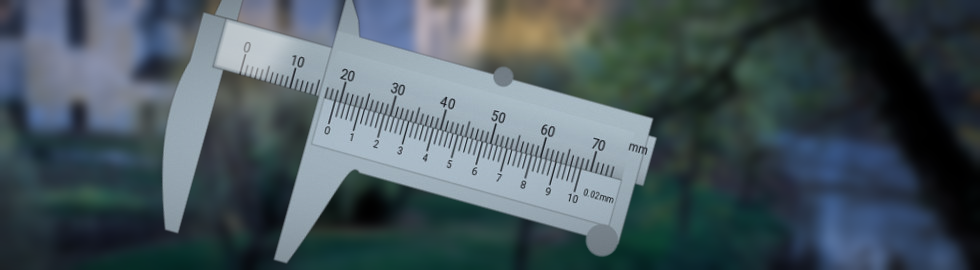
19.0mm
